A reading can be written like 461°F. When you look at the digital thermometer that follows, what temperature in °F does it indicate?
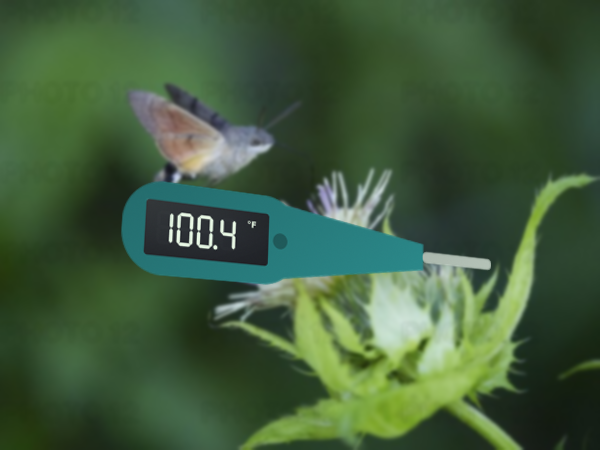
100.4°F
